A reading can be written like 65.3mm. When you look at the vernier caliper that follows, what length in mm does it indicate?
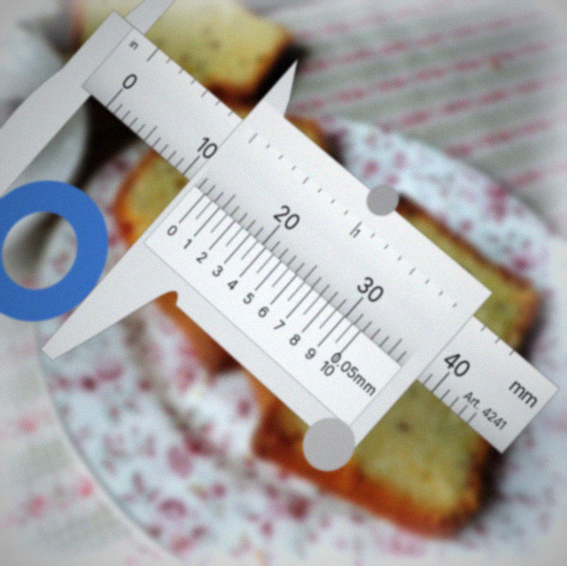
12.8mm
